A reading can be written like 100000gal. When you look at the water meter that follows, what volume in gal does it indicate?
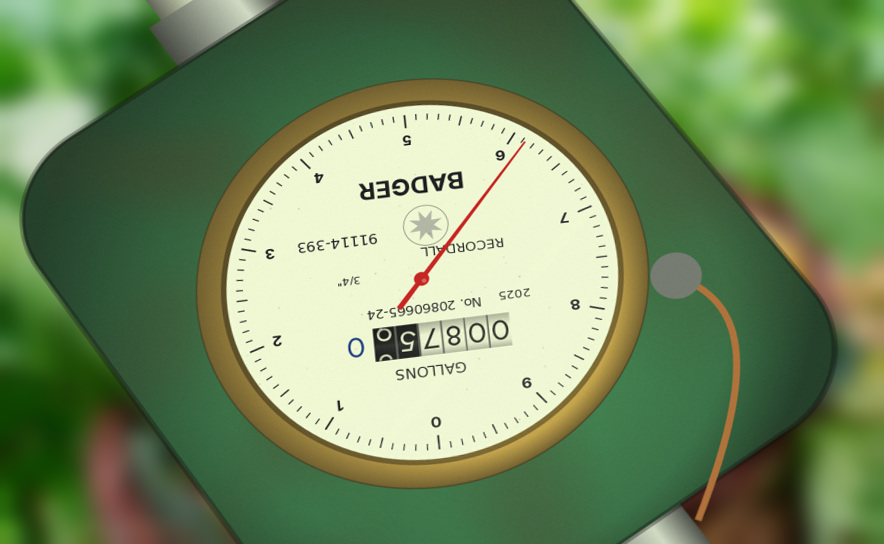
87586.1gal
